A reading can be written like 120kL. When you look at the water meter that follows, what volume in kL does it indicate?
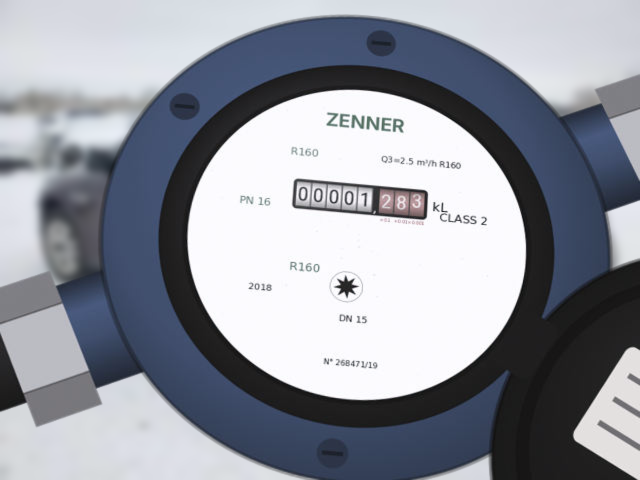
1.283kL
